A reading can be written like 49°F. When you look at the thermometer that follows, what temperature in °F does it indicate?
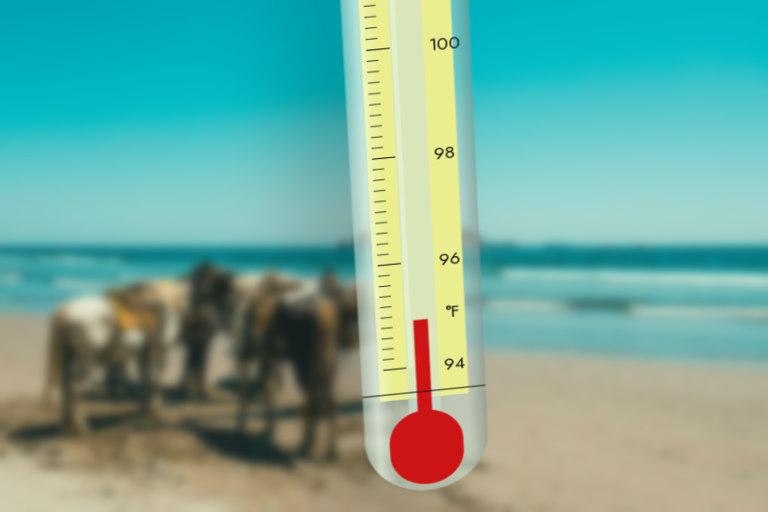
94.9°F
